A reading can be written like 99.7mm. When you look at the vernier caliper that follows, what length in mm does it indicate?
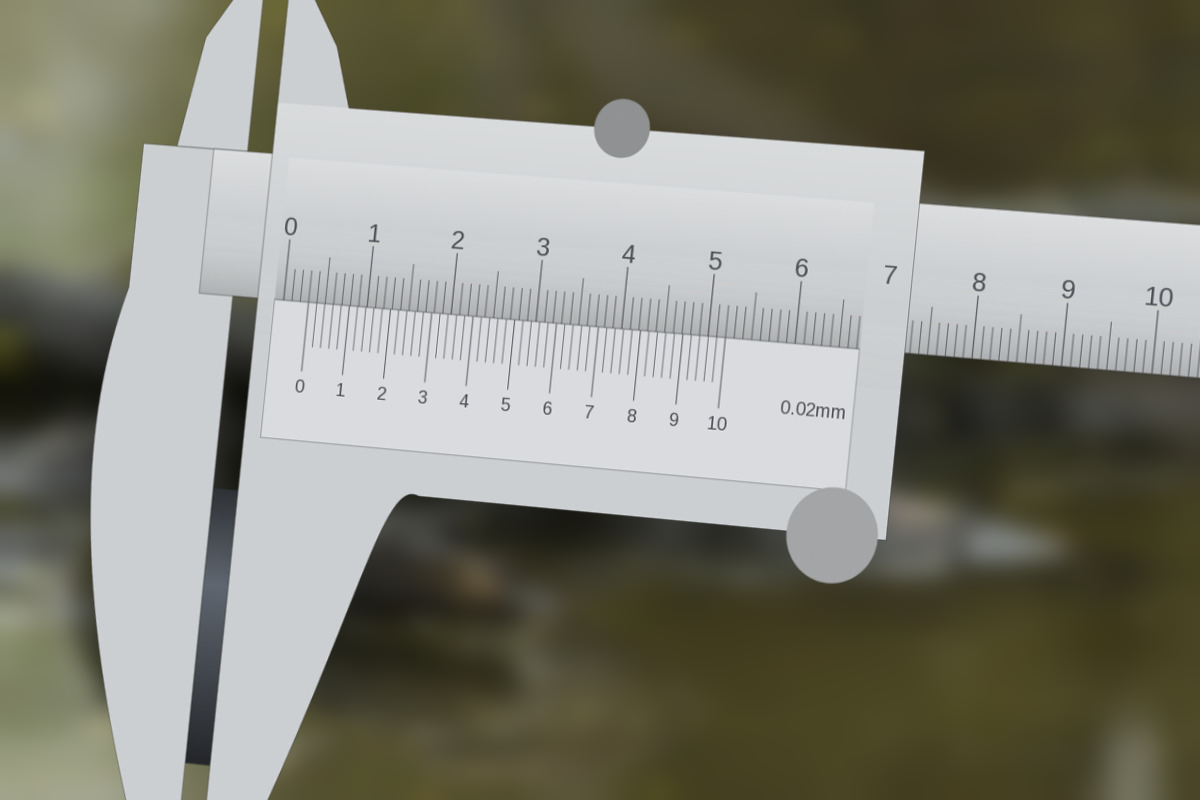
3.0mm
